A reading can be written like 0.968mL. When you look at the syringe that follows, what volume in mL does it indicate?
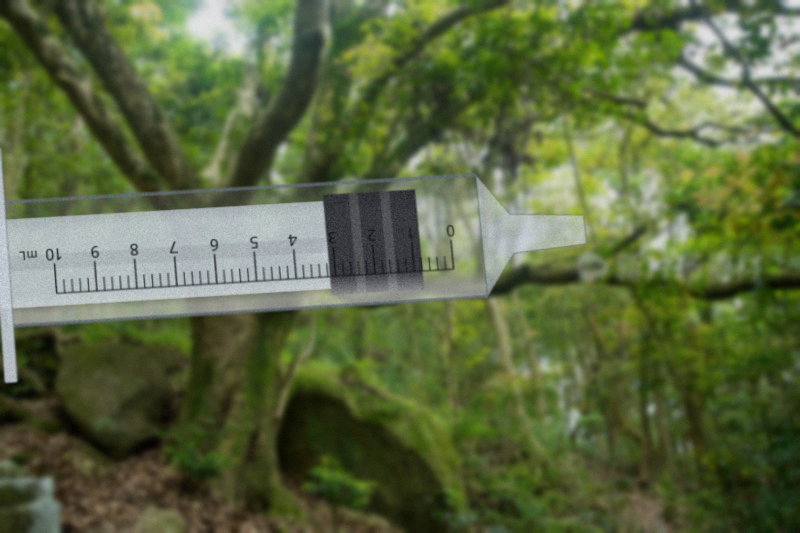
0.8mL
